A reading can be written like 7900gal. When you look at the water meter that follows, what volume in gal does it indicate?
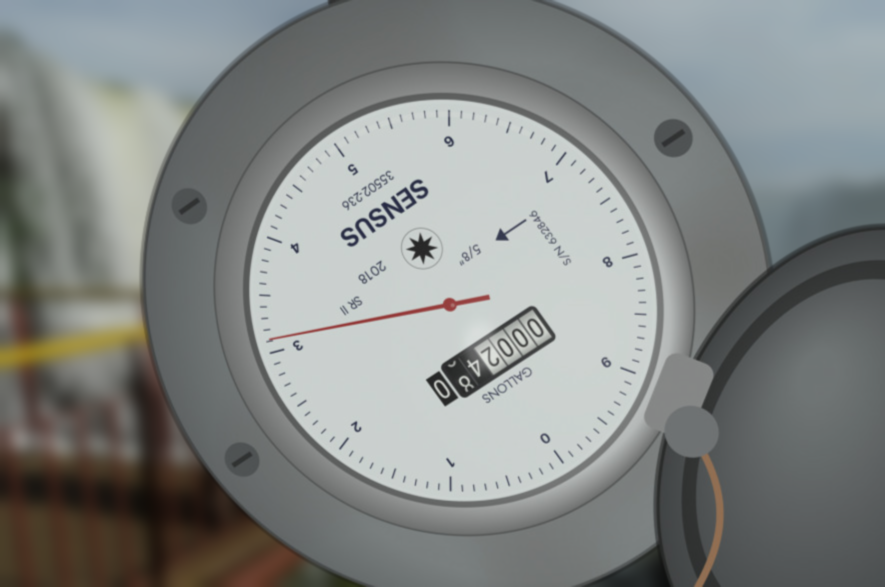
2483.1gal
